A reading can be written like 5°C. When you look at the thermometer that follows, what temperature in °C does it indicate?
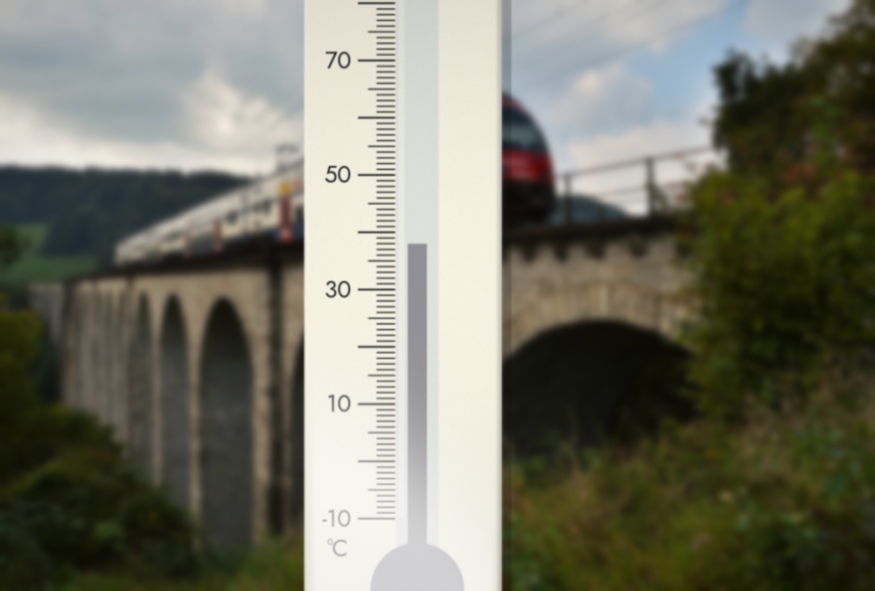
38°C
